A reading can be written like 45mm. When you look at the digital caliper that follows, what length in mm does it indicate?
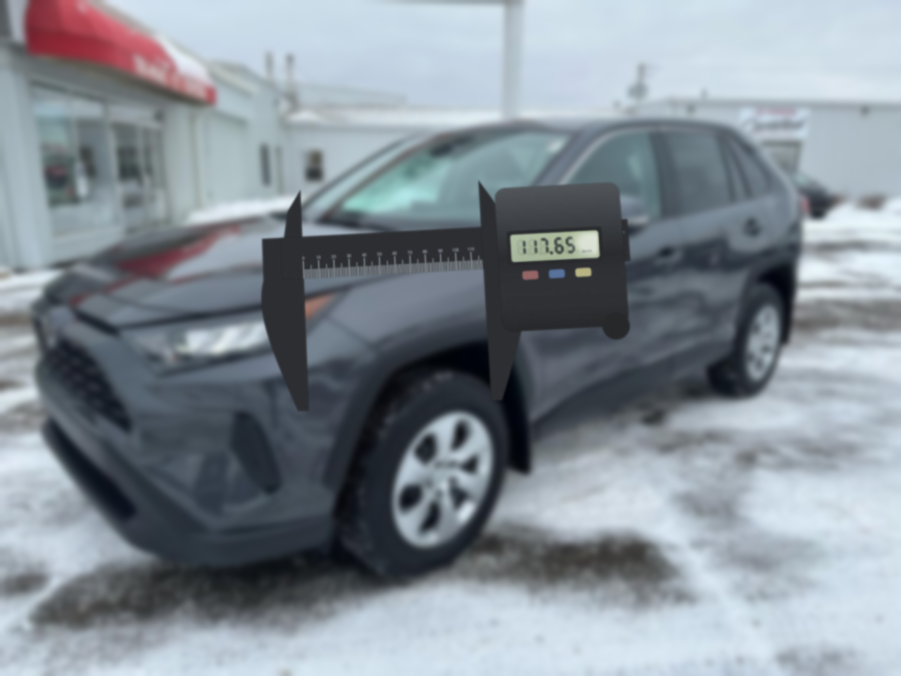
117.65mm
